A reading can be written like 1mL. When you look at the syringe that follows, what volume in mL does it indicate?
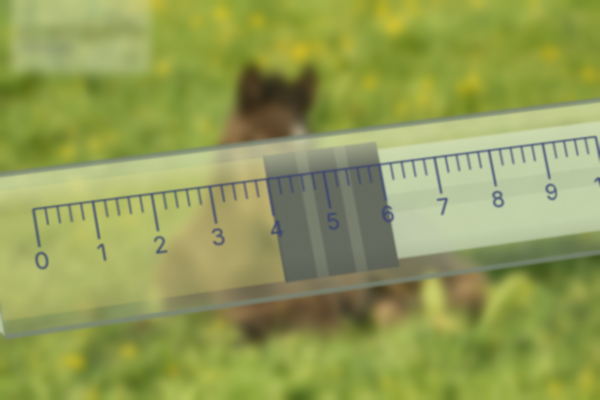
4mL
